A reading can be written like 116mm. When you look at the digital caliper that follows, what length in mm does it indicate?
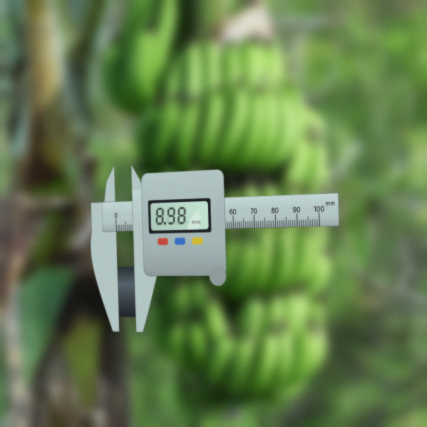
8.98mm
